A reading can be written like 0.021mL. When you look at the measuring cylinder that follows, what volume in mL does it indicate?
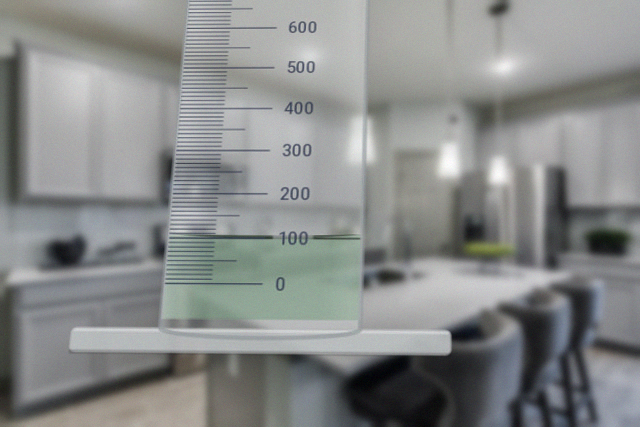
100mL
